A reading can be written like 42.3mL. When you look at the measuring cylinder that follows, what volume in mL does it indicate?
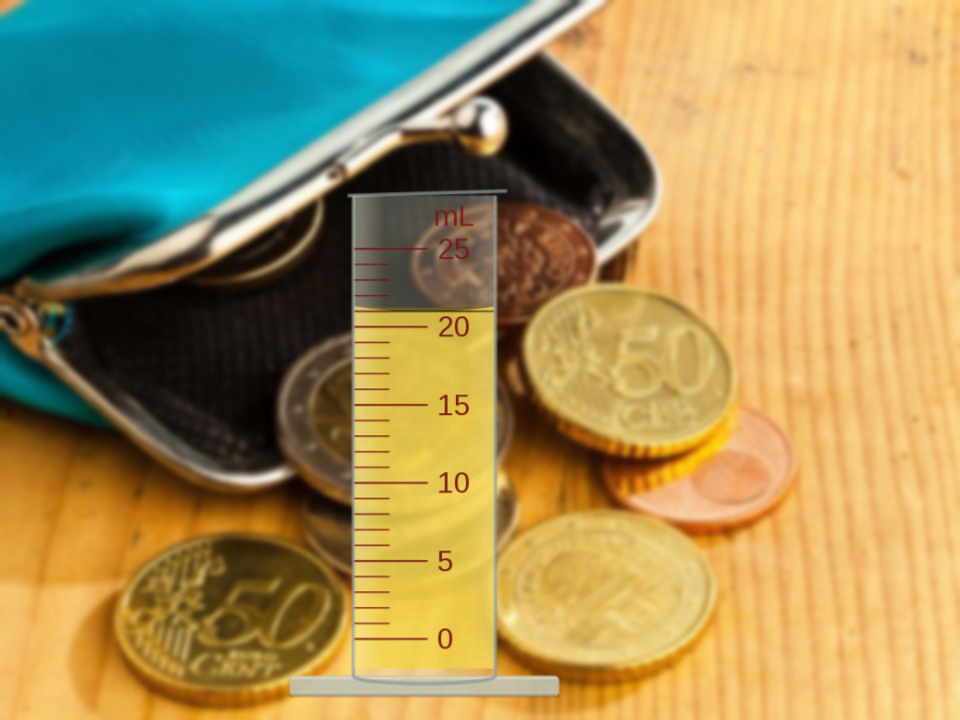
21mL
